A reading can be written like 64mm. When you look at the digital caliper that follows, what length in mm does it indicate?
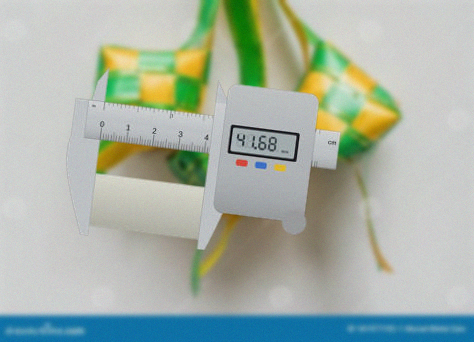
41.68mm
